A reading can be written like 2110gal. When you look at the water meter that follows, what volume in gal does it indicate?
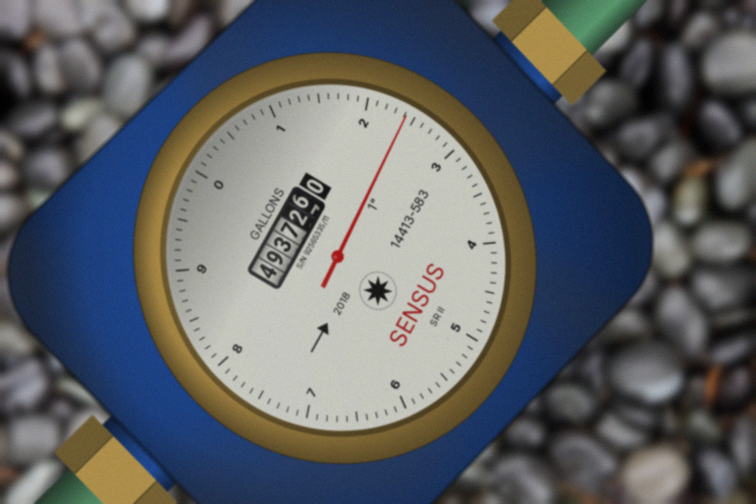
4937262.4gal
